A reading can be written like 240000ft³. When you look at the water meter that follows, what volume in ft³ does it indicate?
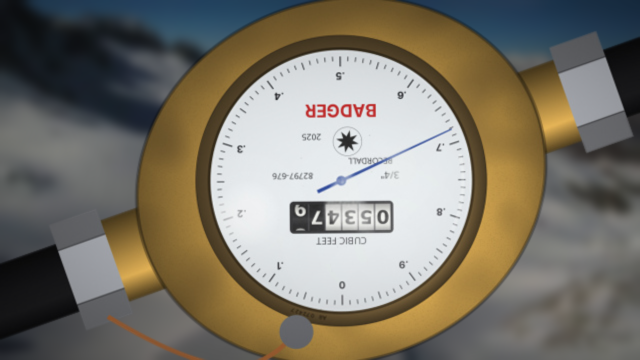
53478.68ft³
